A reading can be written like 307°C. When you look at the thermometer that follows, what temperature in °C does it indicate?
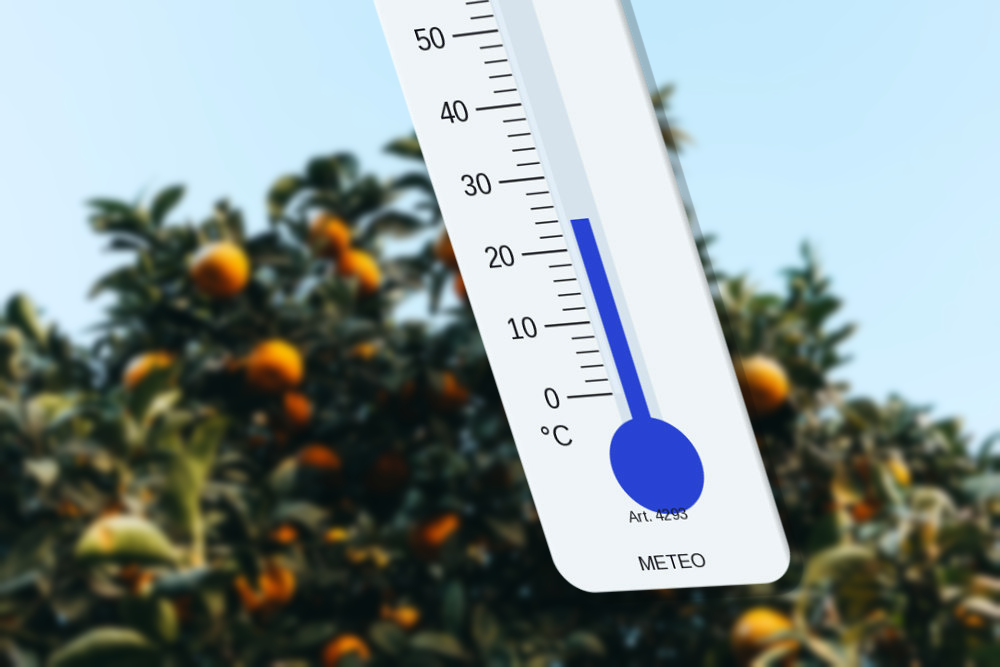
24°C
